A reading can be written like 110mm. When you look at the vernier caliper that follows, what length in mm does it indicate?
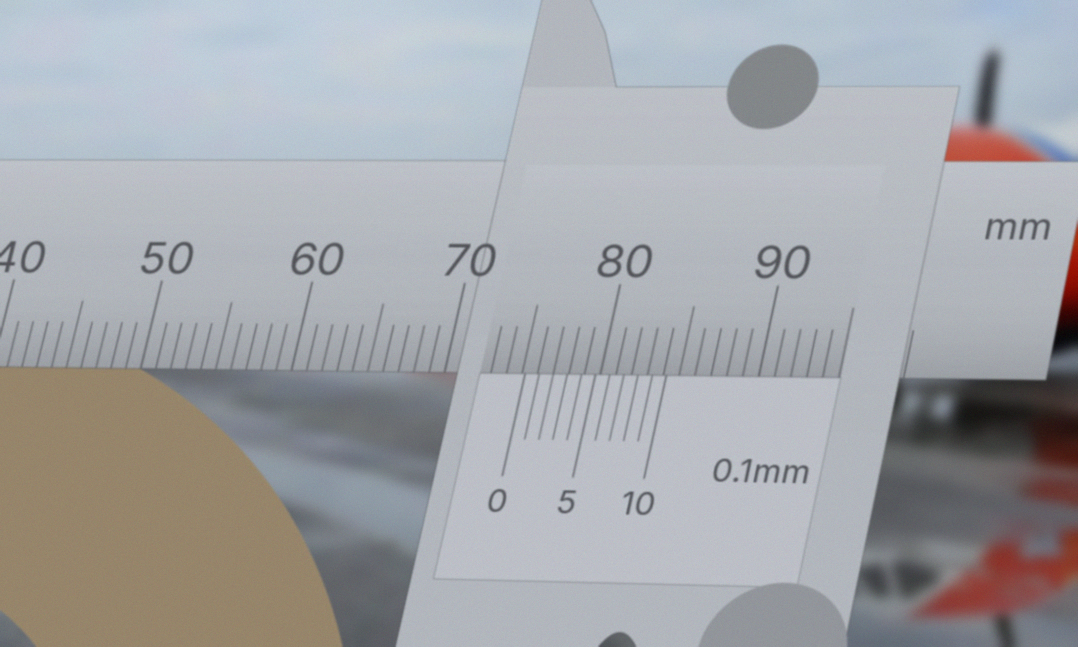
75.2mm
